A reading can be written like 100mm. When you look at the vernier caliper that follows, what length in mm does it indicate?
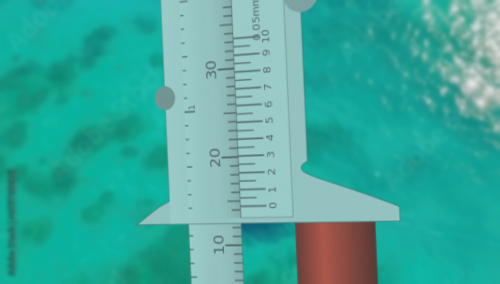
14.4mm
